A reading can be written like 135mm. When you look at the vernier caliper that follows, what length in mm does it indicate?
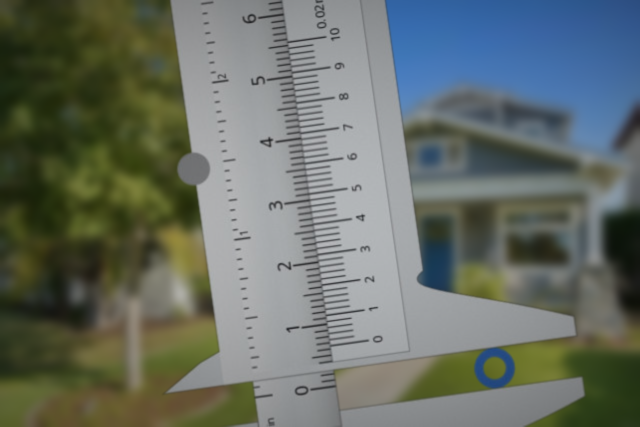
6.5mm
